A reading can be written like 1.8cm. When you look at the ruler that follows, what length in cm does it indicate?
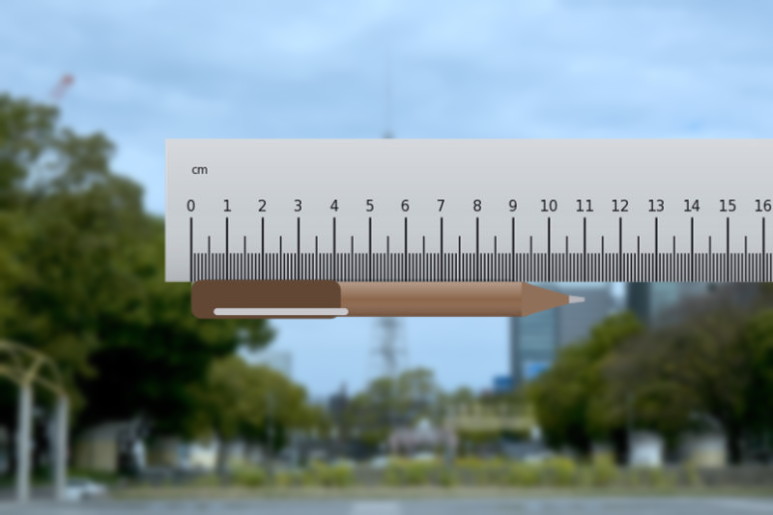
11cm
